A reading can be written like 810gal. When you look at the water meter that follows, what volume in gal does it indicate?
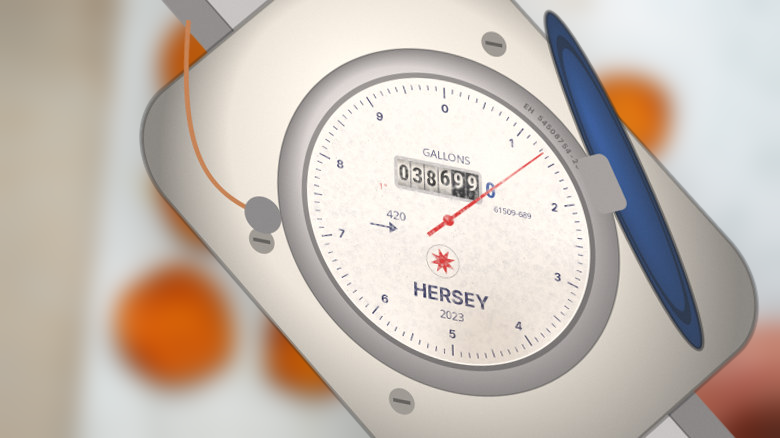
386991.3gal
